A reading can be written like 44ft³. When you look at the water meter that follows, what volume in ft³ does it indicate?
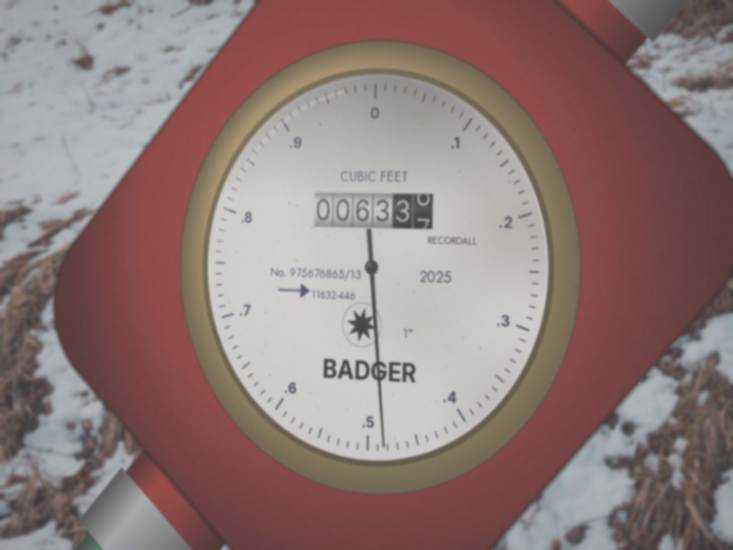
6336.48ft³
